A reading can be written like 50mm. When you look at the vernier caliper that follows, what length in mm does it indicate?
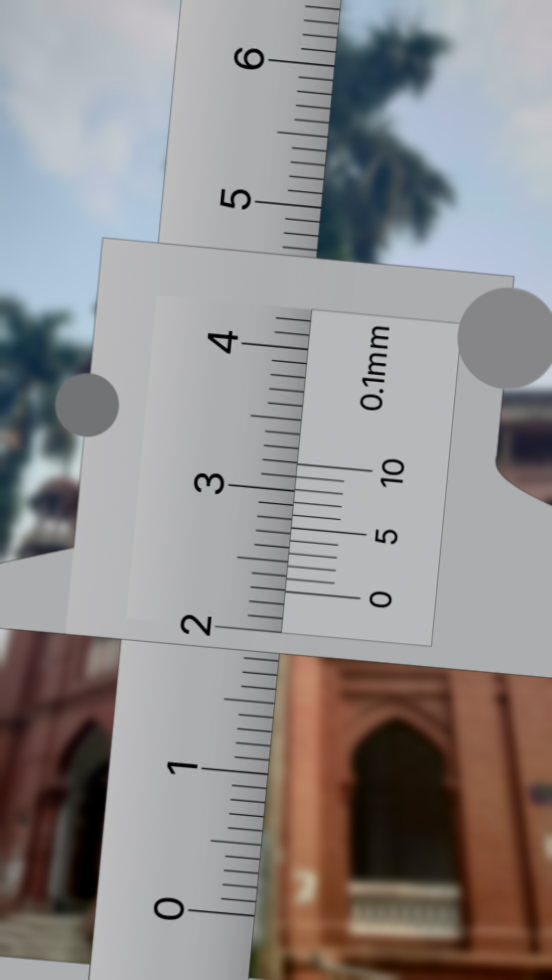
22.9mm
